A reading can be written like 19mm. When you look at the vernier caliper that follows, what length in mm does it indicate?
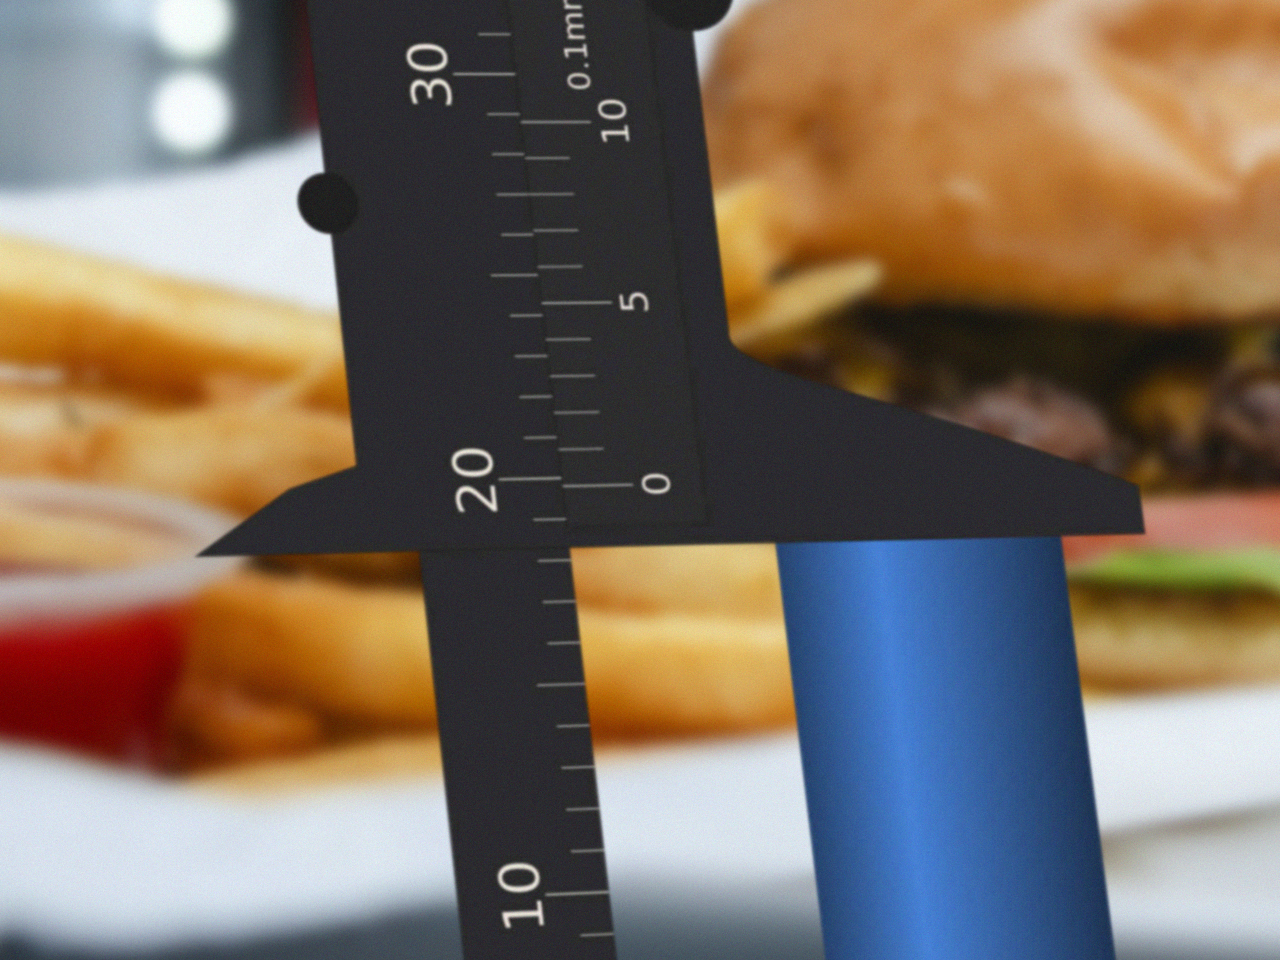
19.8mm
